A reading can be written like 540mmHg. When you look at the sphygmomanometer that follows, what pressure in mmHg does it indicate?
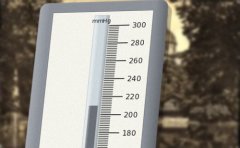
210mmHg
